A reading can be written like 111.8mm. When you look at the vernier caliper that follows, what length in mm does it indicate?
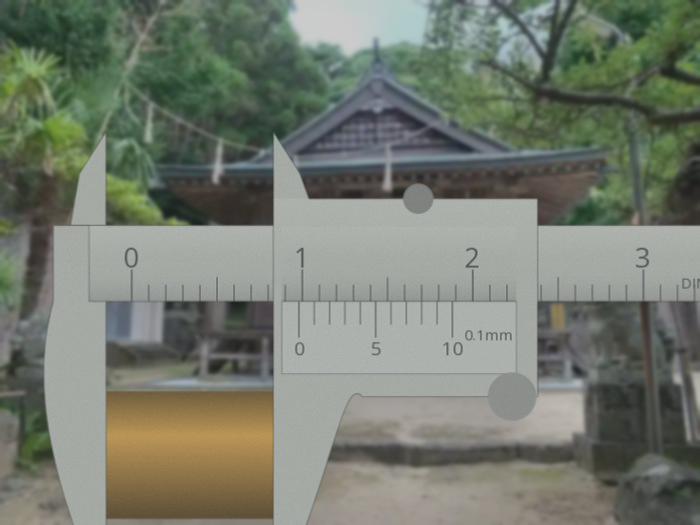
9.8mm
